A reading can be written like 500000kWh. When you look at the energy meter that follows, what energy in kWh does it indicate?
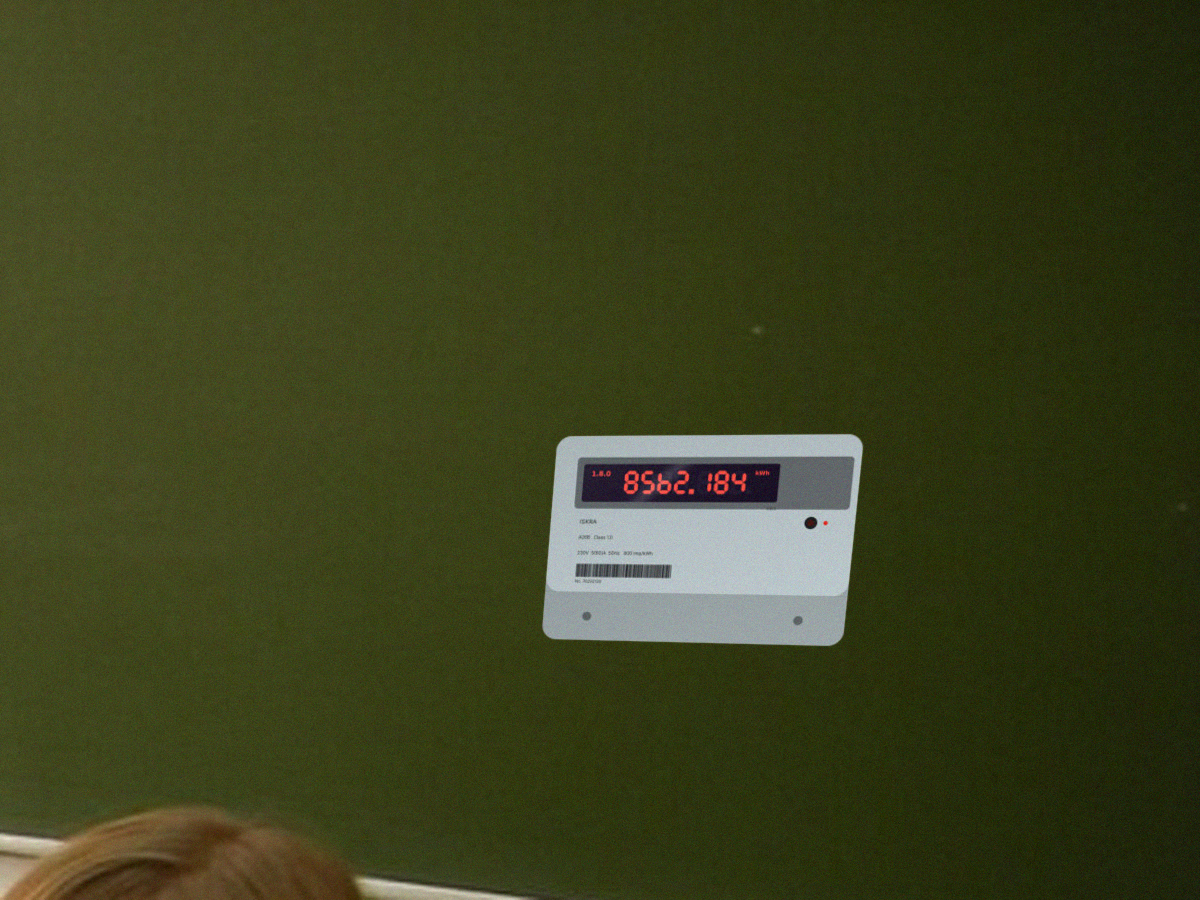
8562.184kWh
